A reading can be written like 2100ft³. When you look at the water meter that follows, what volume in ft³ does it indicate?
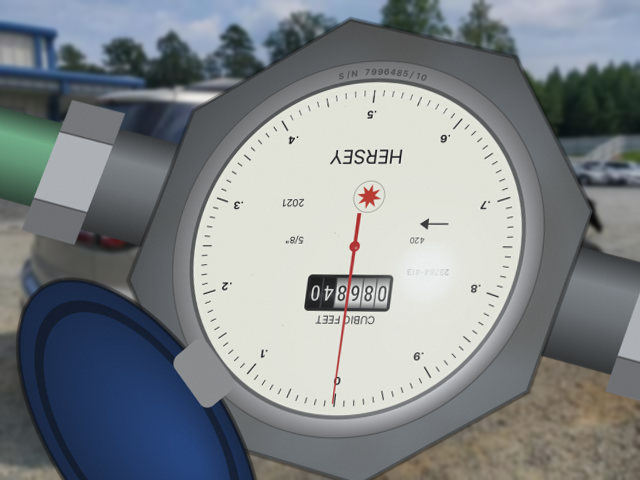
86840.00ft³
